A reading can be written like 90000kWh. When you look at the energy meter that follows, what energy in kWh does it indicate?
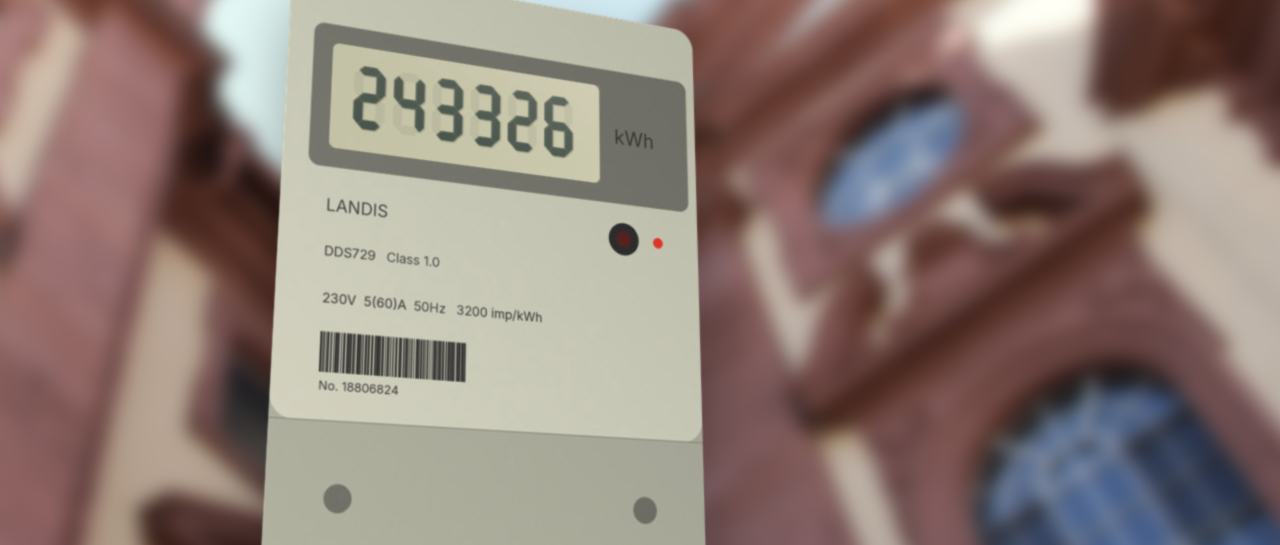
243326kWh
